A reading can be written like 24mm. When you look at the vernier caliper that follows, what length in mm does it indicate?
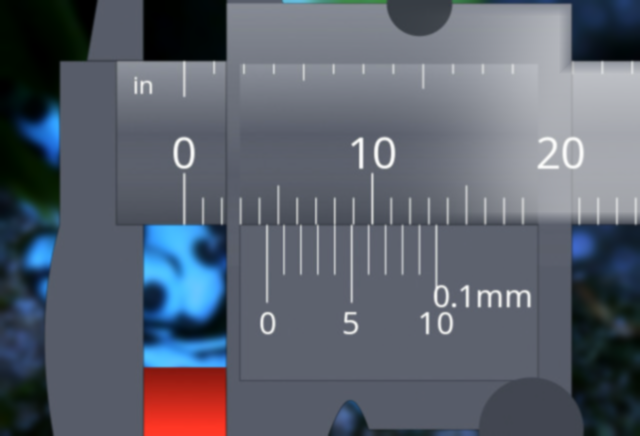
4.4mm
